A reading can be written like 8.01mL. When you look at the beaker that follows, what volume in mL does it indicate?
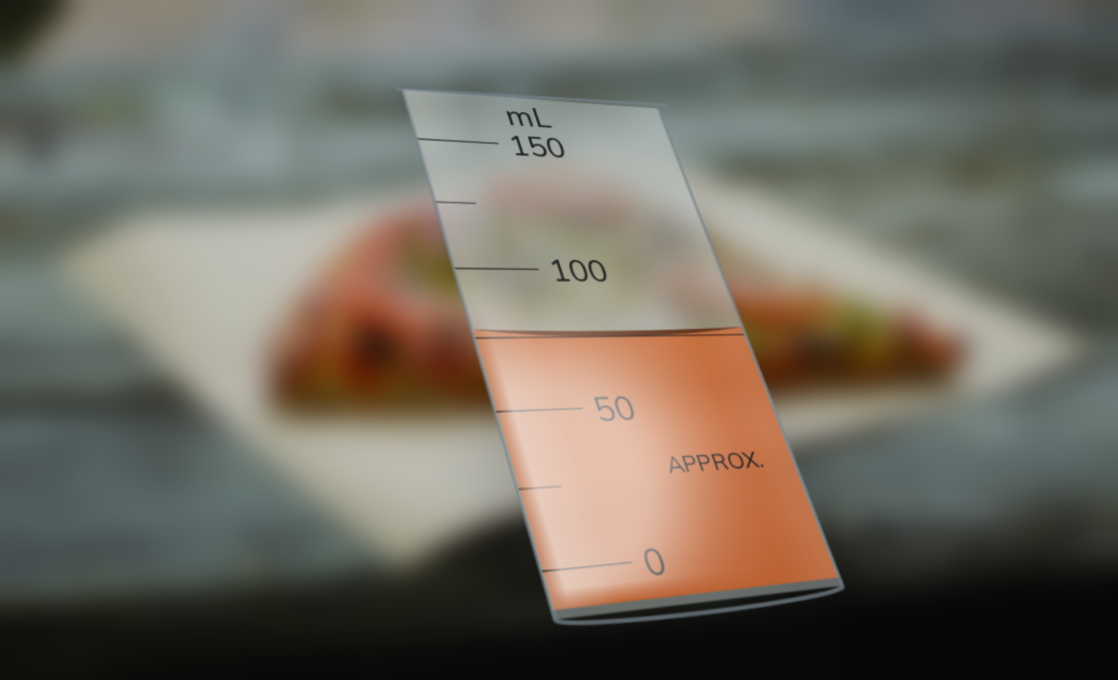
75mL
